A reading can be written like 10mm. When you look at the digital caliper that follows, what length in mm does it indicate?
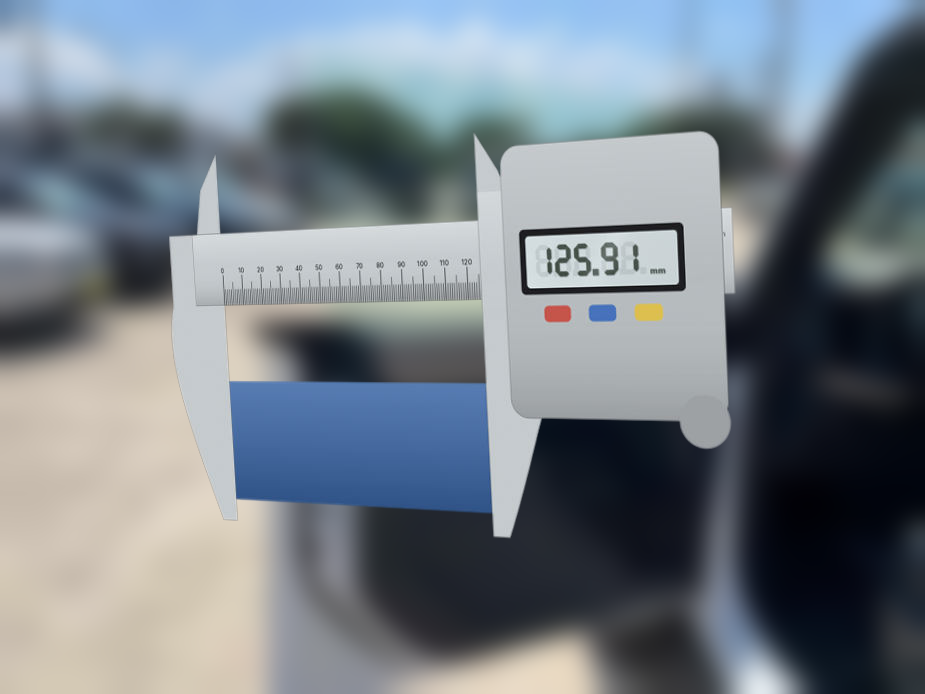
125.91mm
